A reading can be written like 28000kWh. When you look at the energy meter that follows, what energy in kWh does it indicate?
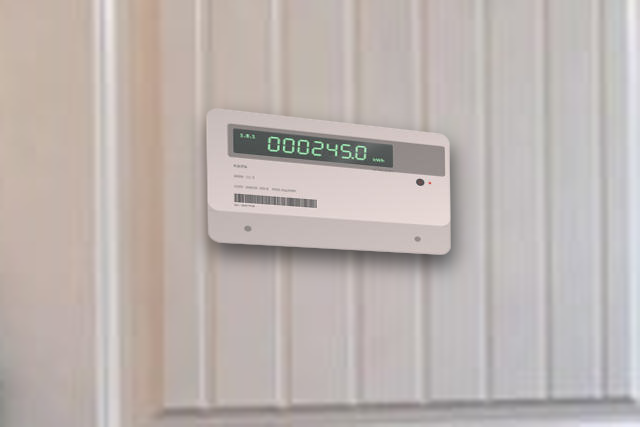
245.0kWh
